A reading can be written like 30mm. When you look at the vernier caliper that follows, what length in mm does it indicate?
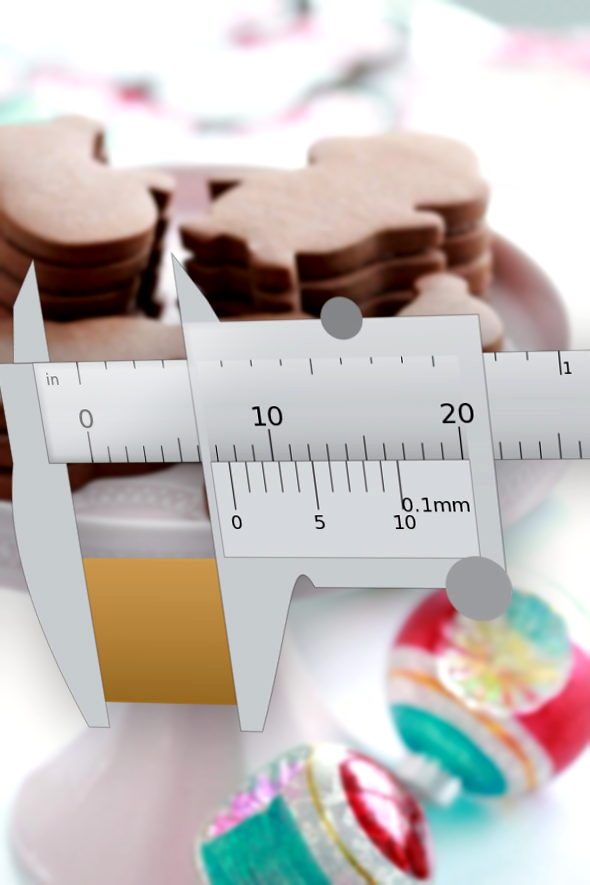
7.6mm
